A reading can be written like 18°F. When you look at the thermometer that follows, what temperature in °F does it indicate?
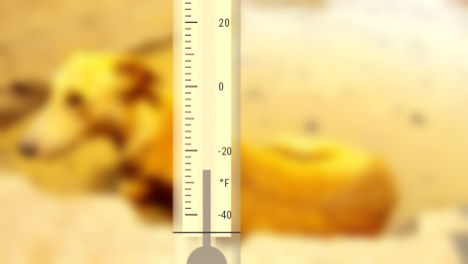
-26°F
